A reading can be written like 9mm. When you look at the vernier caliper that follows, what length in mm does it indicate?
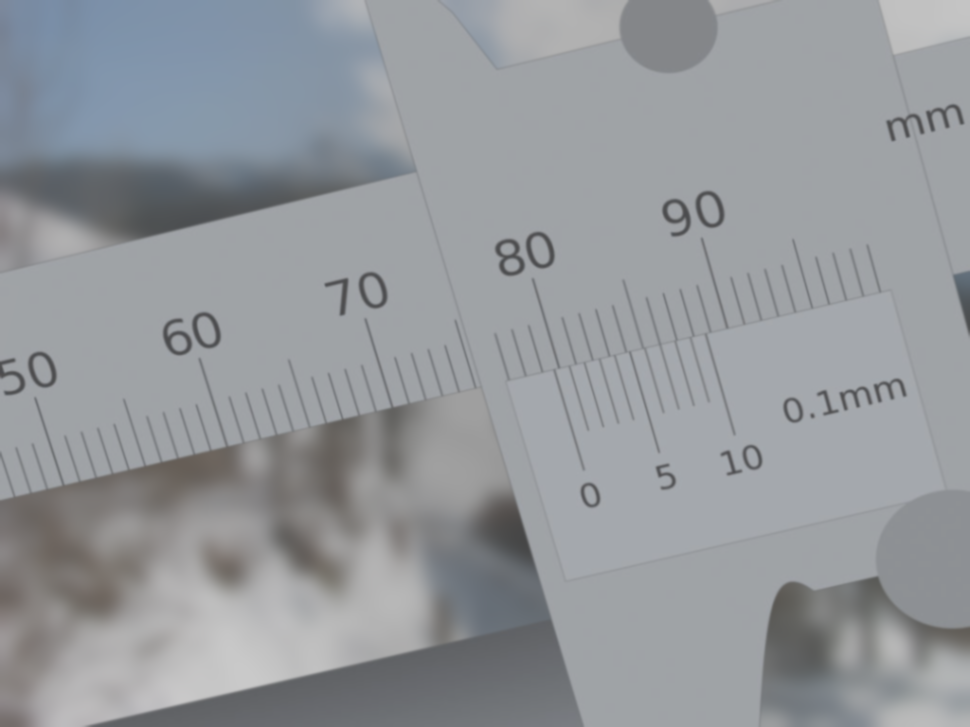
79.7mm
